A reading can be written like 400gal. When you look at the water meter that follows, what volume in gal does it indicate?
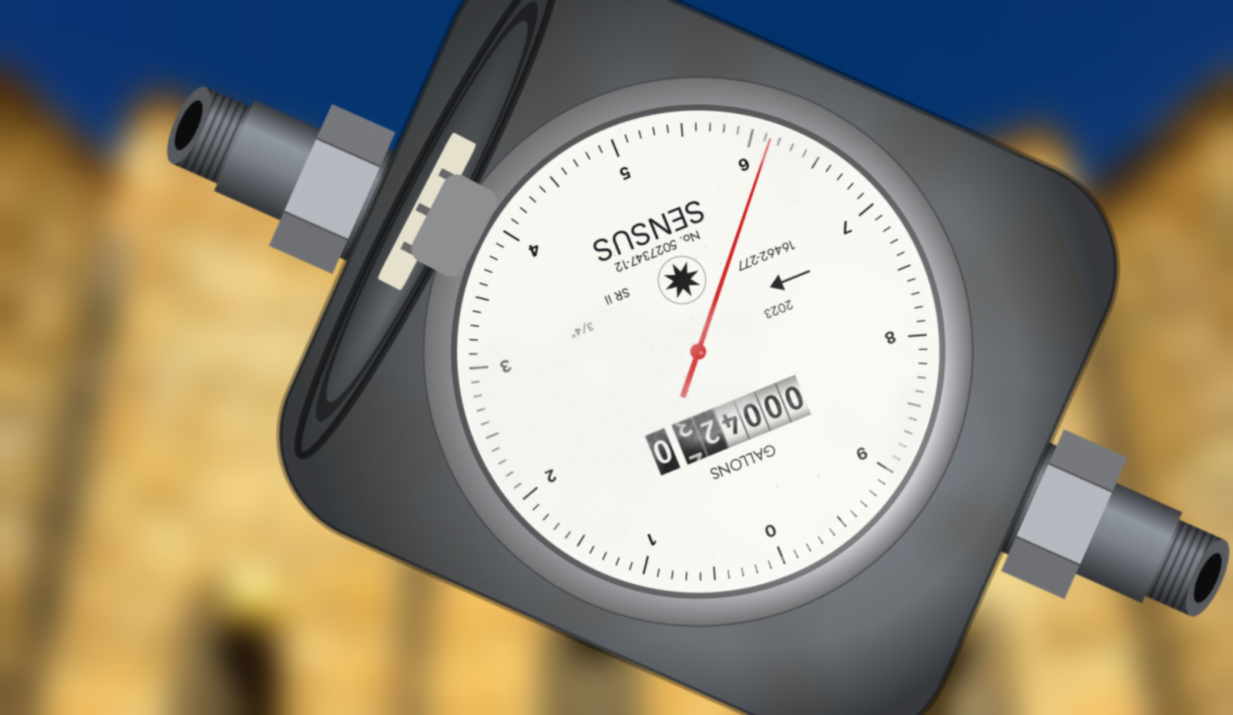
4226.1gal
